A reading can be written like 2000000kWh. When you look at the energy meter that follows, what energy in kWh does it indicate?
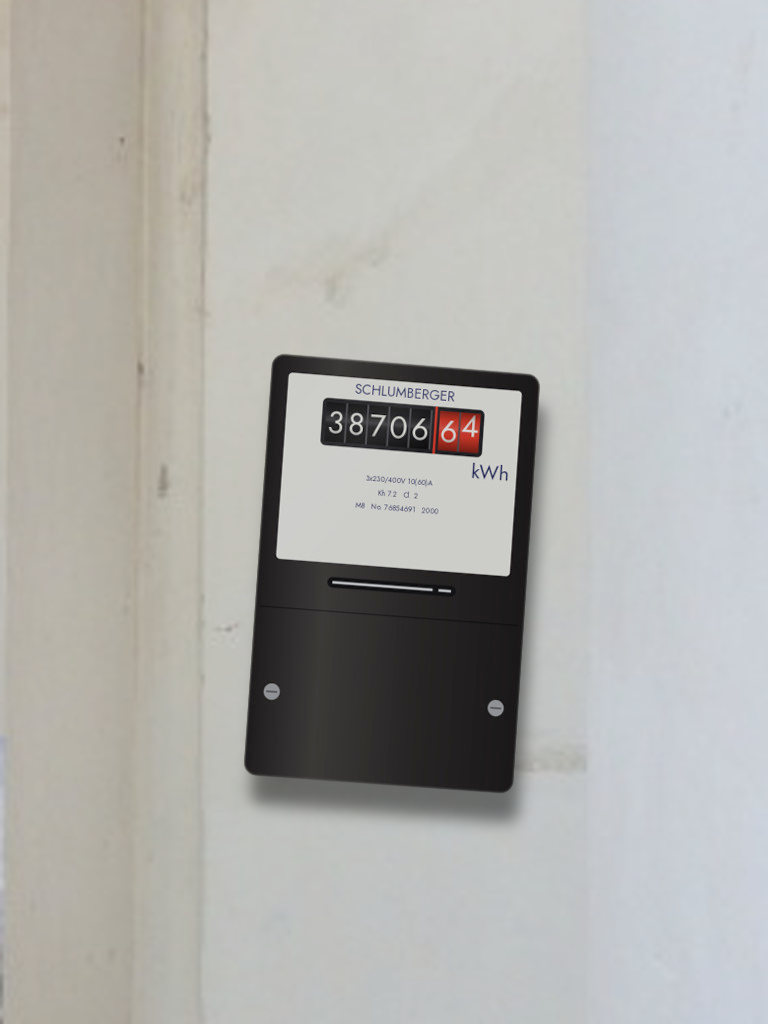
38706.64kWh
